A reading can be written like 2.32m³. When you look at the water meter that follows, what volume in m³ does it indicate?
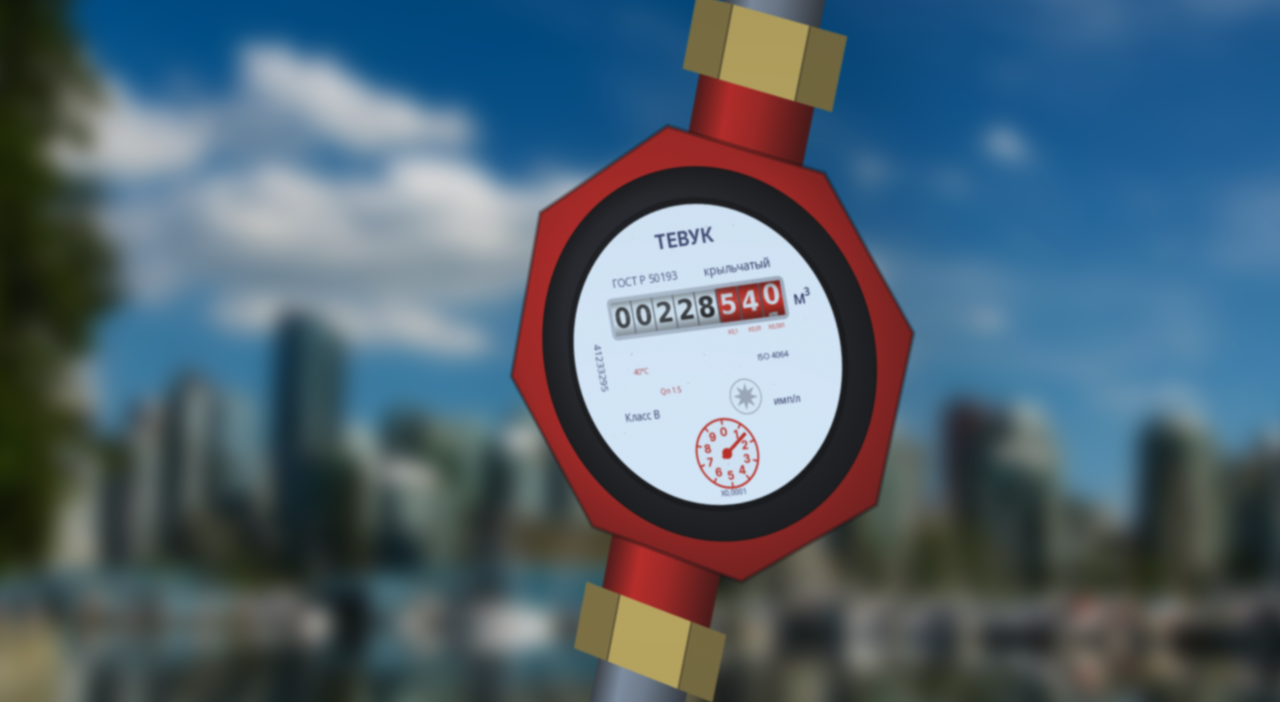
228.5401m³
